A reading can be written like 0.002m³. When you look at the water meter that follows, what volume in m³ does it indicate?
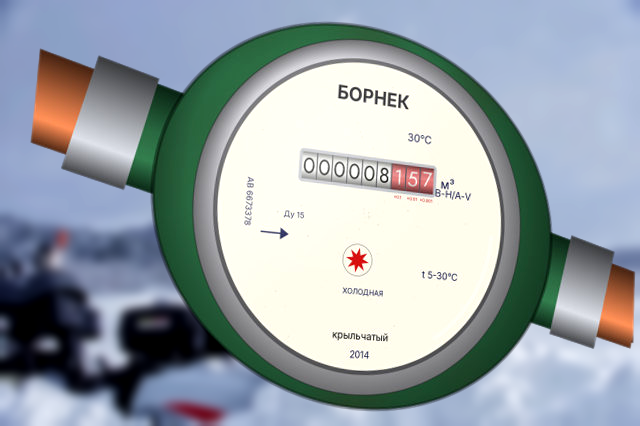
8.157m³
